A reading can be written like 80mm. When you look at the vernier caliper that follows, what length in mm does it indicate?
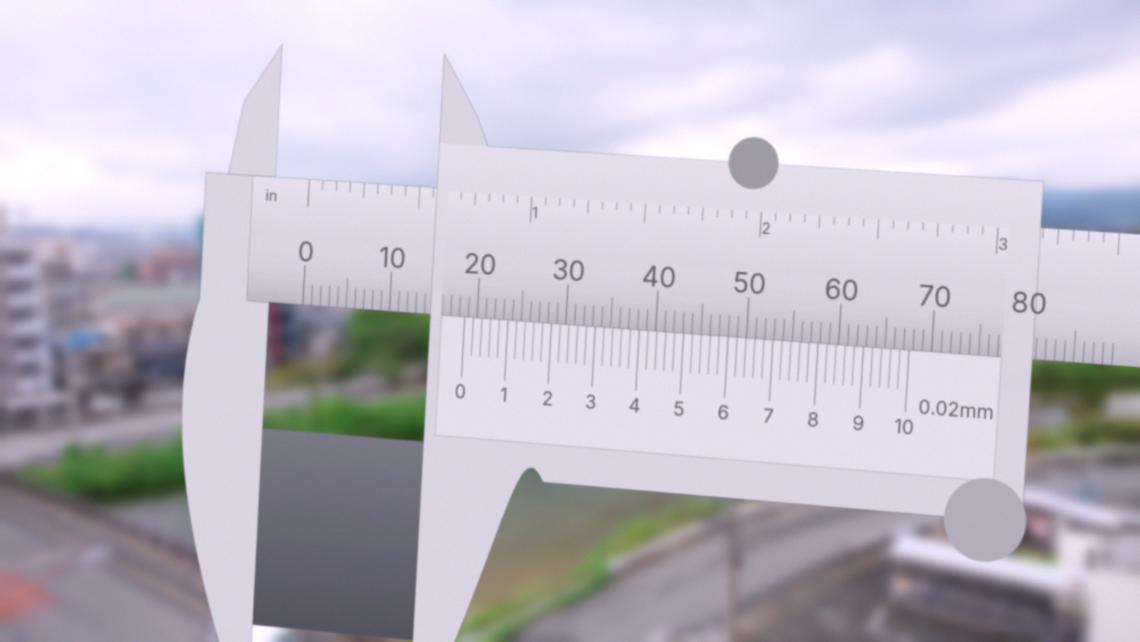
18.6mm
